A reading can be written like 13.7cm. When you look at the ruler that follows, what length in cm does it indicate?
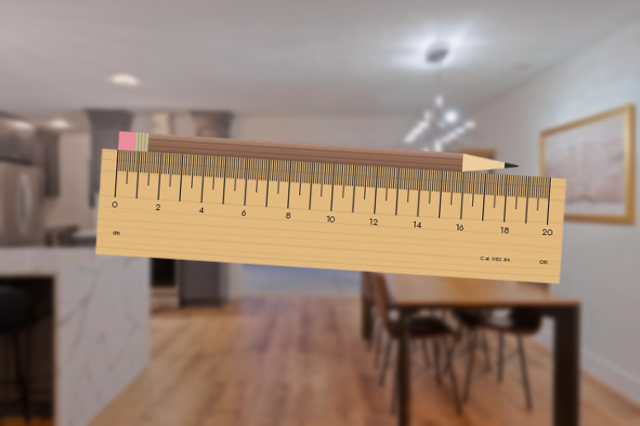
18.5cm
